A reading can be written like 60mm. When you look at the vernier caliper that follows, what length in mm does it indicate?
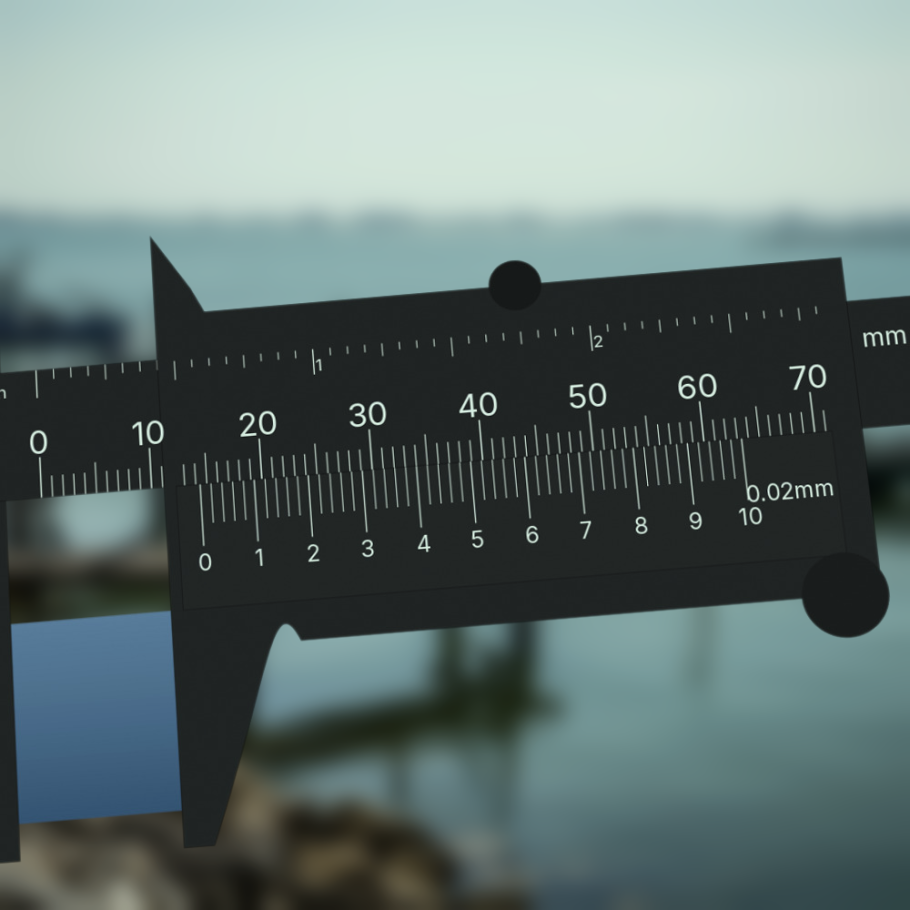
14.4mm
